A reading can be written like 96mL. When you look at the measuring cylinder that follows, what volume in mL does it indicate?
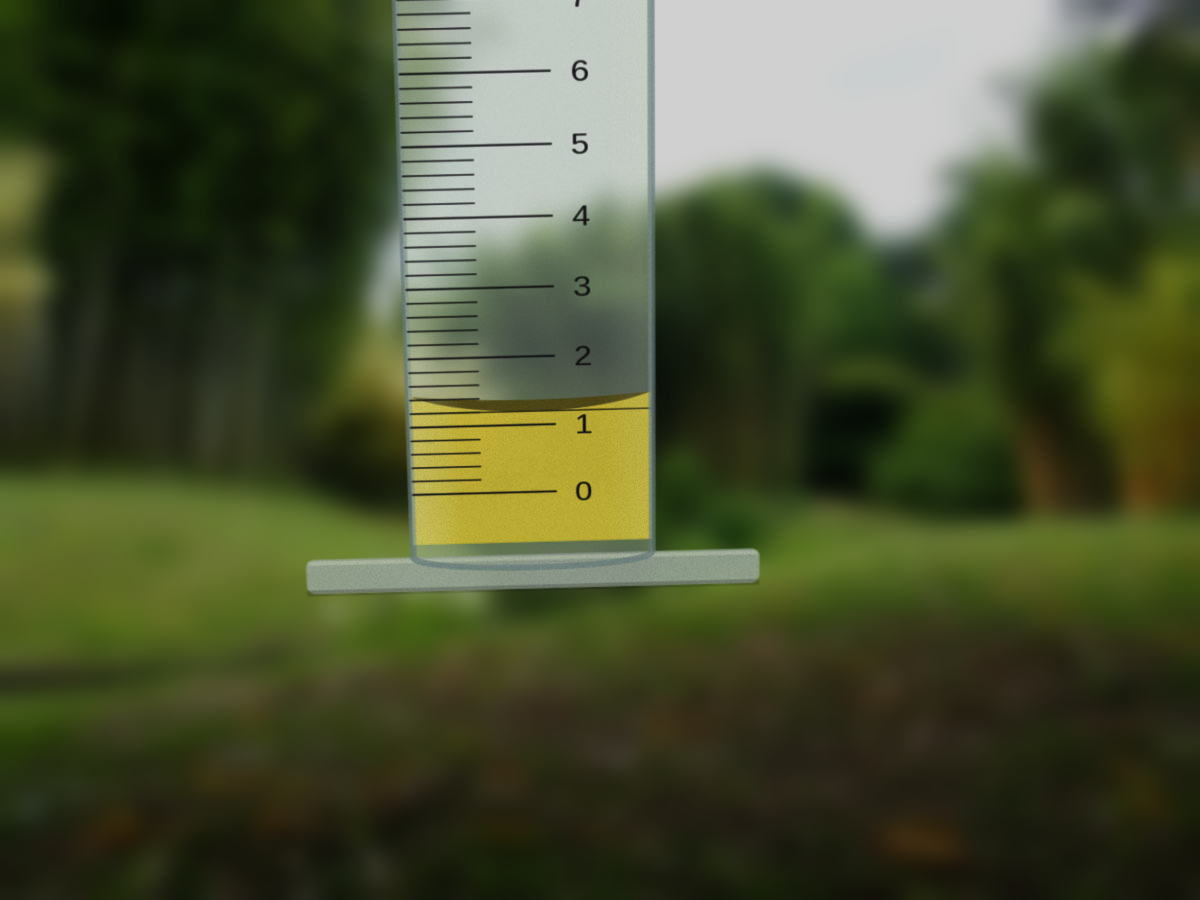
1.2mL
